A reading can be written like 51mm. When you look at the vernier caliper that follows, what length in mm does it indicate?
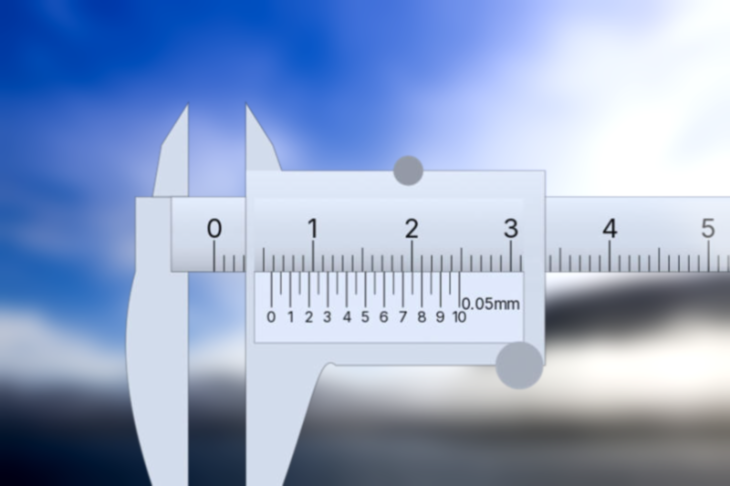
5.8mm
